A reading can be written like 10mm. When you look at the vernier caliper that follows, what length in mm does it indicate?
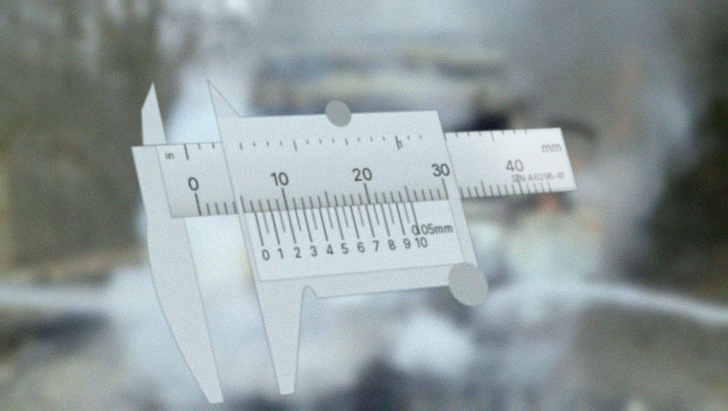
6.2mm
